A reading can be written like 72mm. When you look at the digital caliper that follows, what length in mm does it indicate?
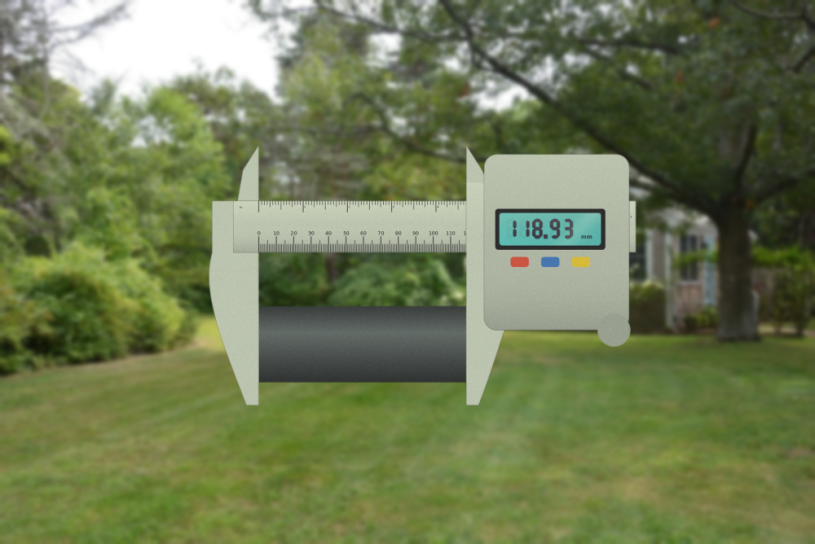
118.93mm
